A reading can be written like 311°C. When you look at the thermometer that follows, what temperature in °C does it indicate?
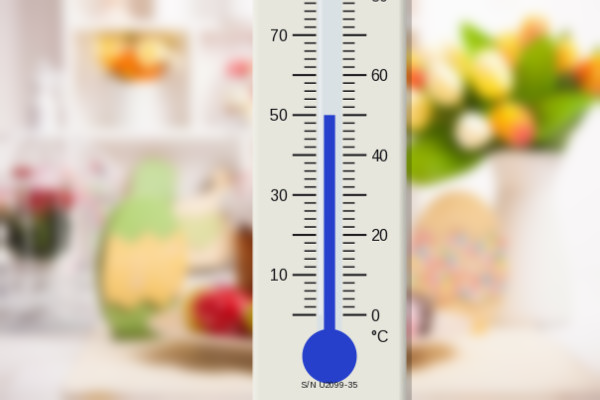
50°C
